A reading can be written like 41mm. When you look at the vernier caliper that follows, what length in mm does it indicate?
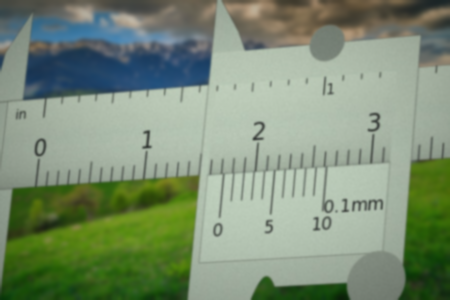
17.2mm
